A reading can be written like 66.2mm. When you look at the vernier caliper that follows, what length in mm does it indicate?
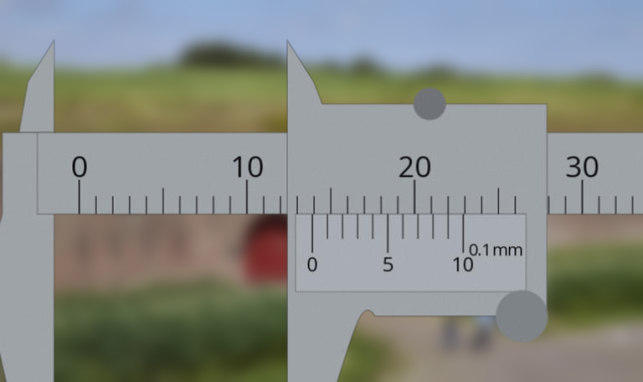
13.9mm
